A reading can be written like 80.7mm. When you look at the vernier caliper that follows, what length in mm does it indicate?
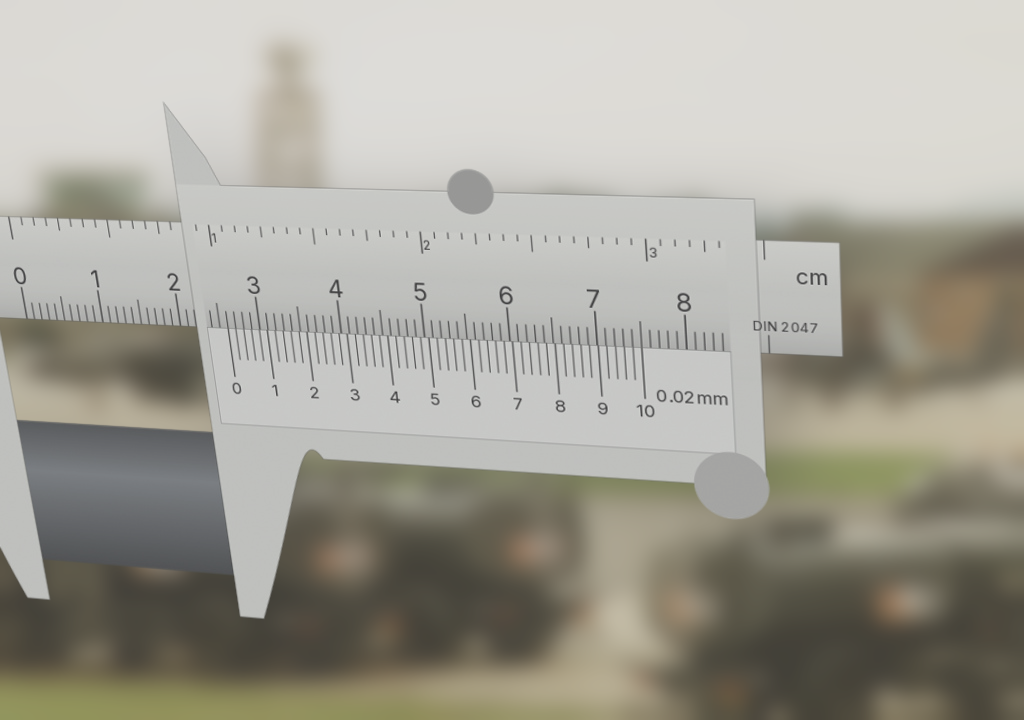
26.0mm
